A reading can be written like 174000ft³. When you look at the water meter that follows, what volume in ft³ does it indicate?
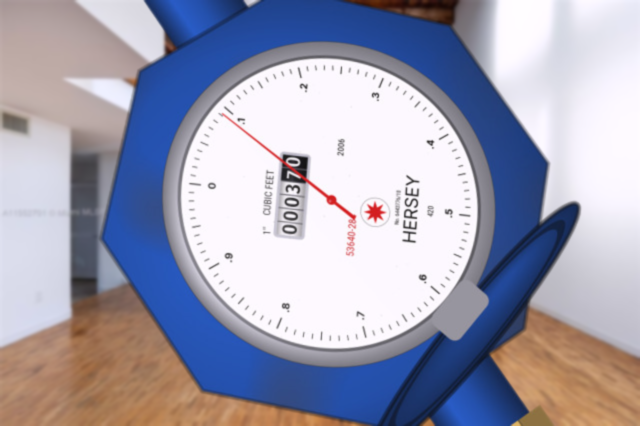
370.09ft³
